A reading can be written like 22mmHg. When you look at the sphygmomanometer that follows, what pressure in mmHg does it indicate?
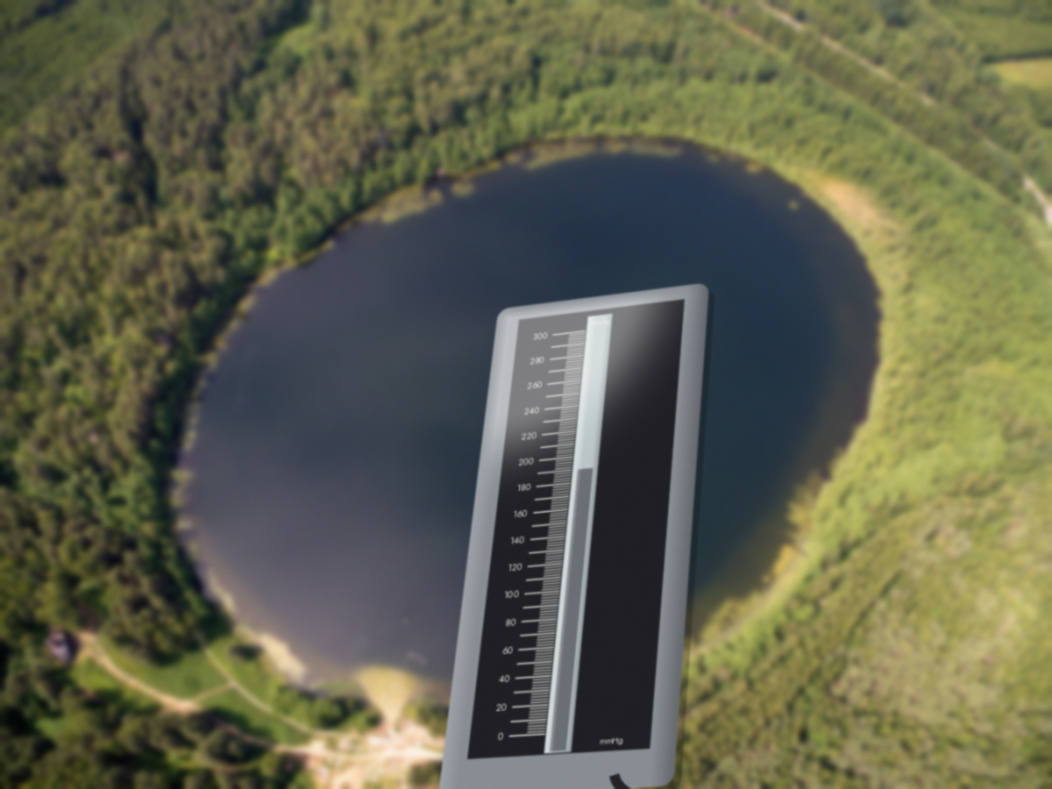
190mmHg
